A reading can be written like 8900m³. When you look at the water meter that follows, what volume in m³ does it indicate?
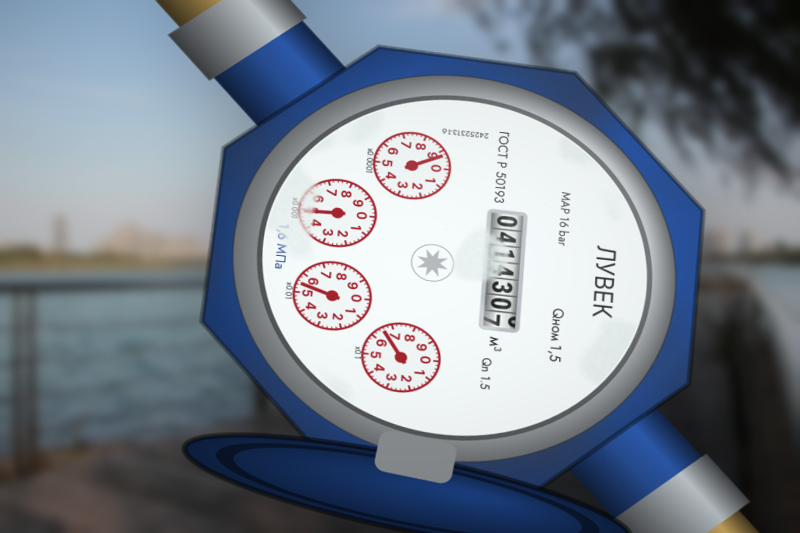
414306.6549m³
